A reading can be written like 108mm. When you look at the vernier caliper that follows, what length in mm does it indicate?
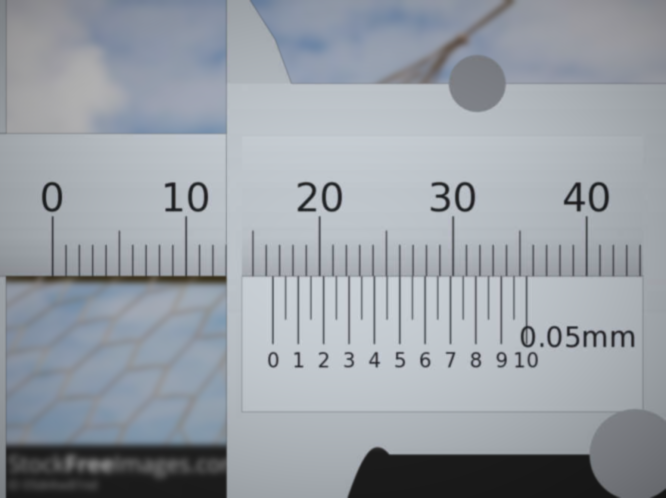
16.5mm
